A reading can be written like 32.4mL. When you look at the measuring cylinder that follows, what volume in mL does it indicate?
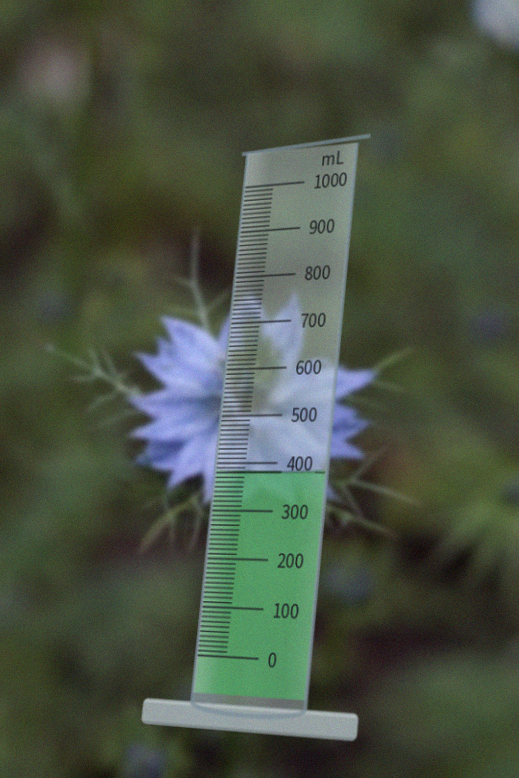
380mL
